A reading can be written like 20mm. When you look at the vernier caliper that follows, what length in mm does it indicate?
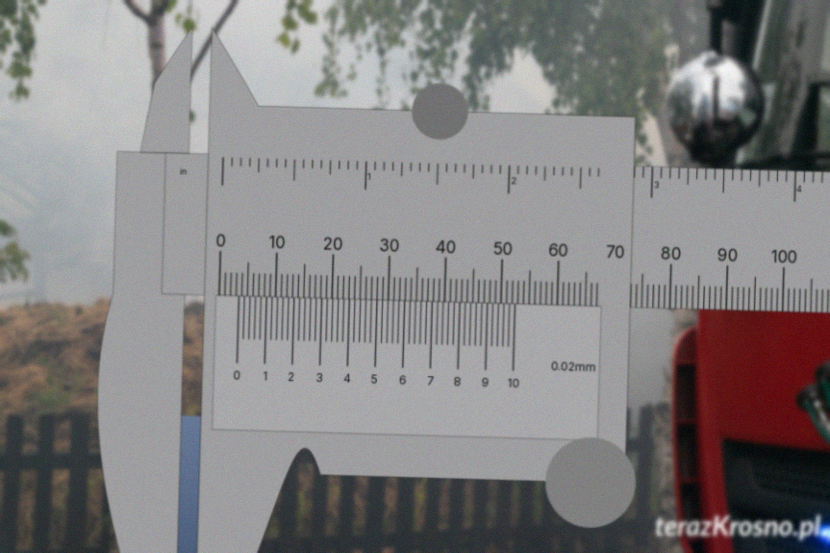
3.5mm
